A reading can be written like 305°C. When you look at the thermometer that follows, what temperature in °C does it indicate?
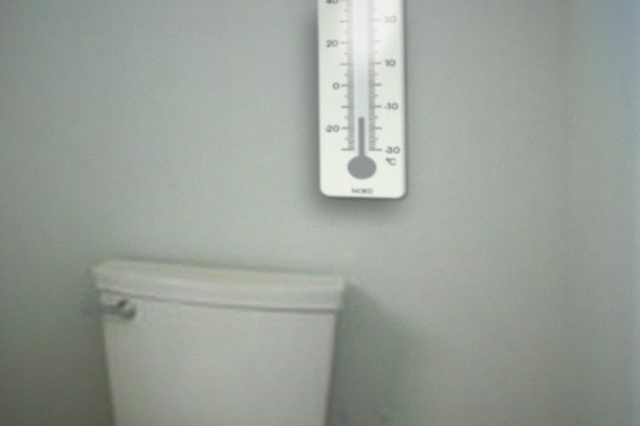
-15°C
